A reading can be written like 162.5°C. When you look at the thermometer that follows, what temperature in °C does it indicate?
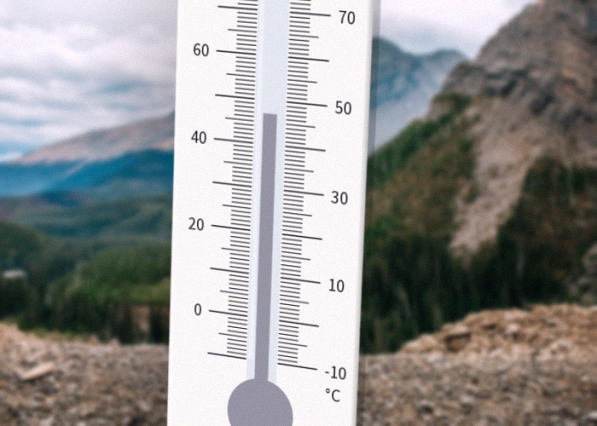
47°C
